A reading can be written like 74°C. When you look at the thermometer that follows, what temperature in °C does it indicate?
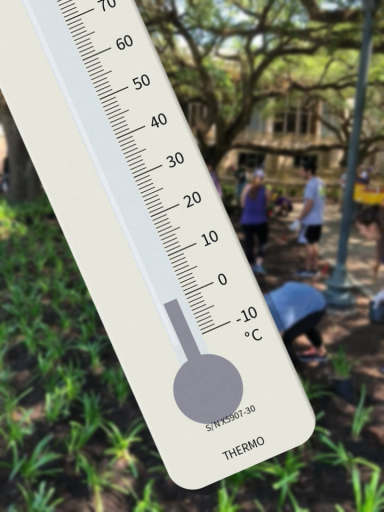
0°C
